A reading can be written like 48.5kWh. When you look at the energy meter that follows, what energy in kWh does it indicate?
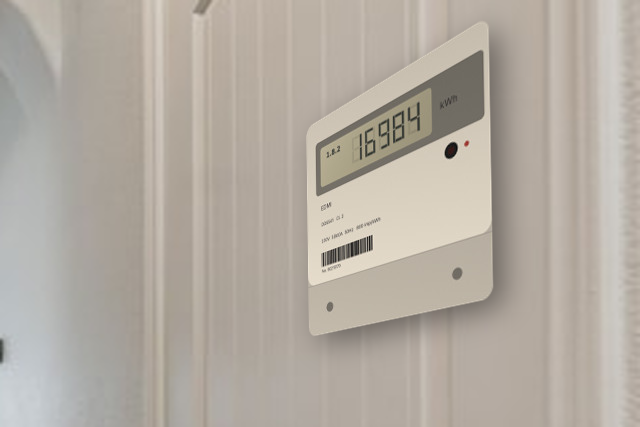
16984kWh
